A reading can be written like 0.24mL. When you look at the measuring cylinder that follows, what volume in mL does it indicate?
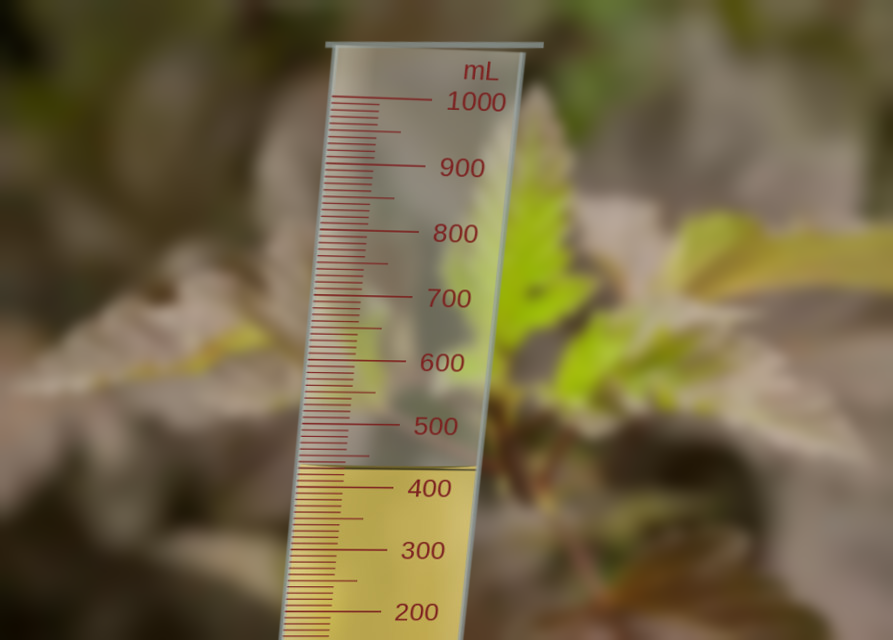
430mL
